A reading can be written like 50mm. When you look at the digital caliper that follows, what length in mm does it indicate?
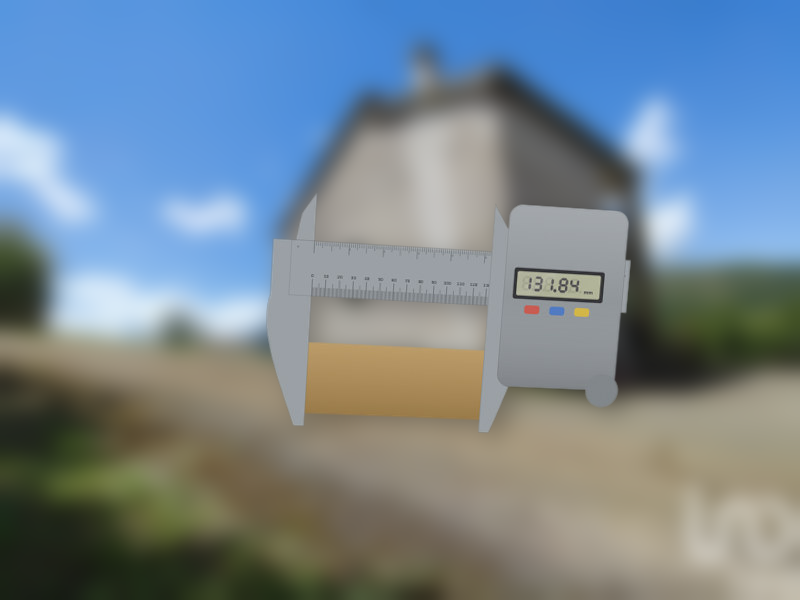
131.84mm
